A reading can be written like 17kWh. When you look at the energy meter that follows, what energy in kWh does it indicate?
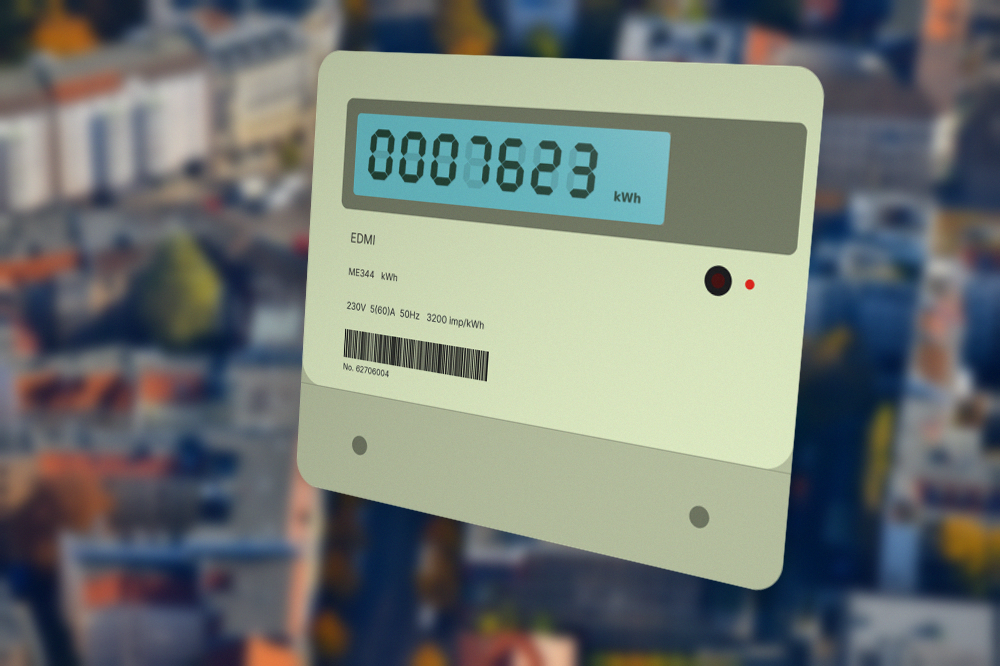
7623kWh
